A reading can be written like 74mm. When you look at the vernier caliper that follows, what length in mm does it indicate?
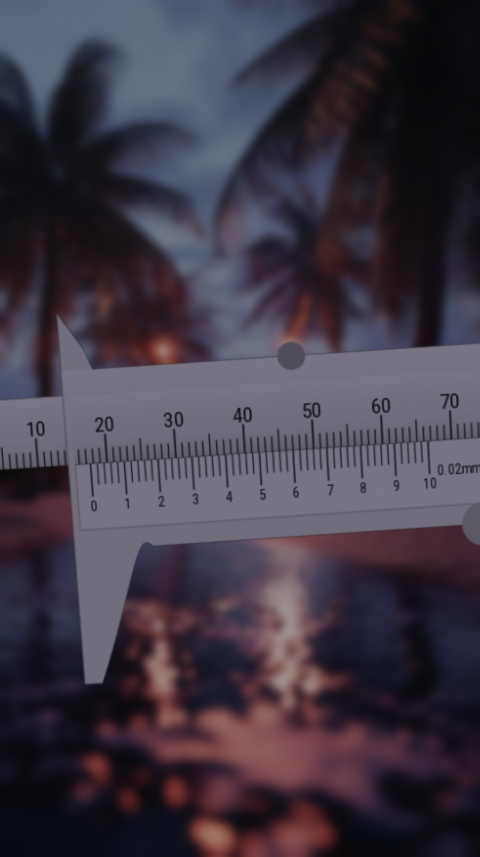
17.6mm
